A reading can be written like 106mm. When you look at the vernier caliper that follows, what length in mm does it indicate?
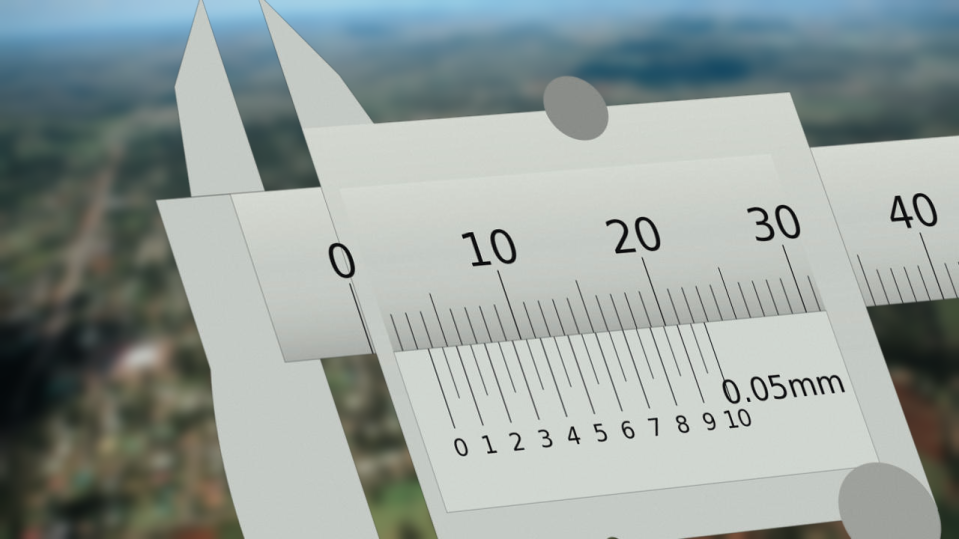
3.7mm
